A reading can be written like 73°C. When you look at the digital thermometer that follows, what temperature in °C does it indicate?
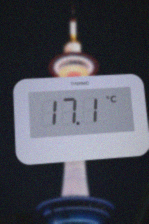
17.1°C
